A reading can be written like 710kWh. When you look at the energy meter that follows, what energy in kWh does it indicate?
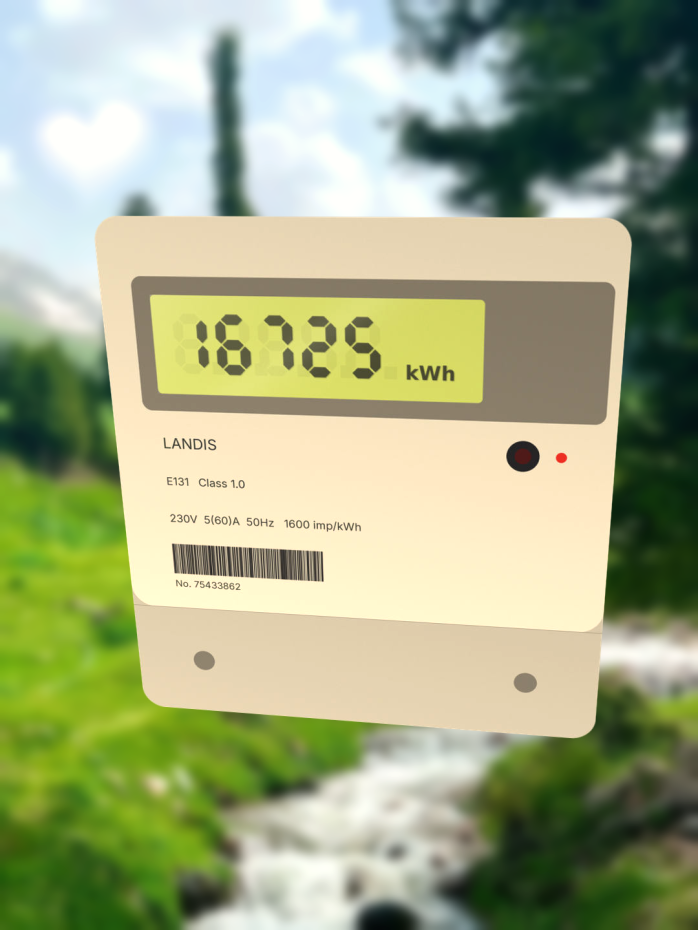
16725kWh
